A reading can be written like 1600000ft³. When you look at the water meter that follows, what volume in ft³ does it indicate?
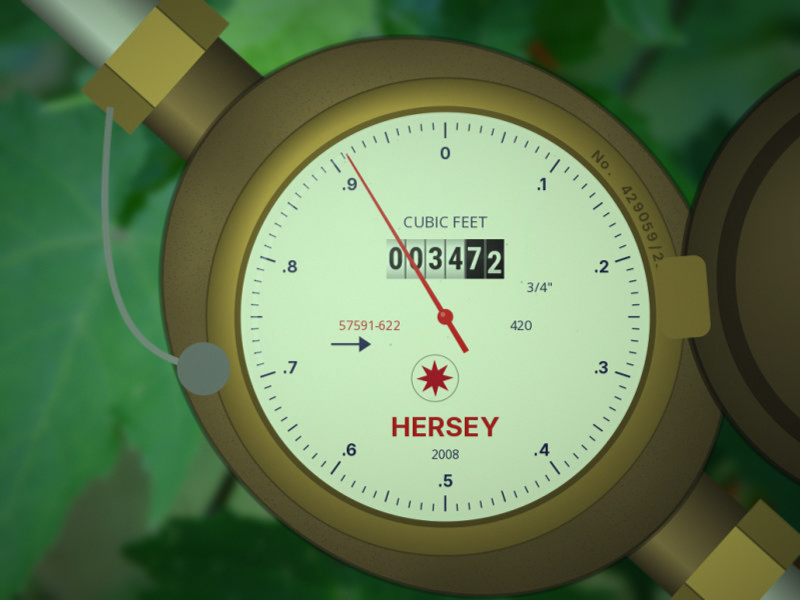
3471.91ft³
